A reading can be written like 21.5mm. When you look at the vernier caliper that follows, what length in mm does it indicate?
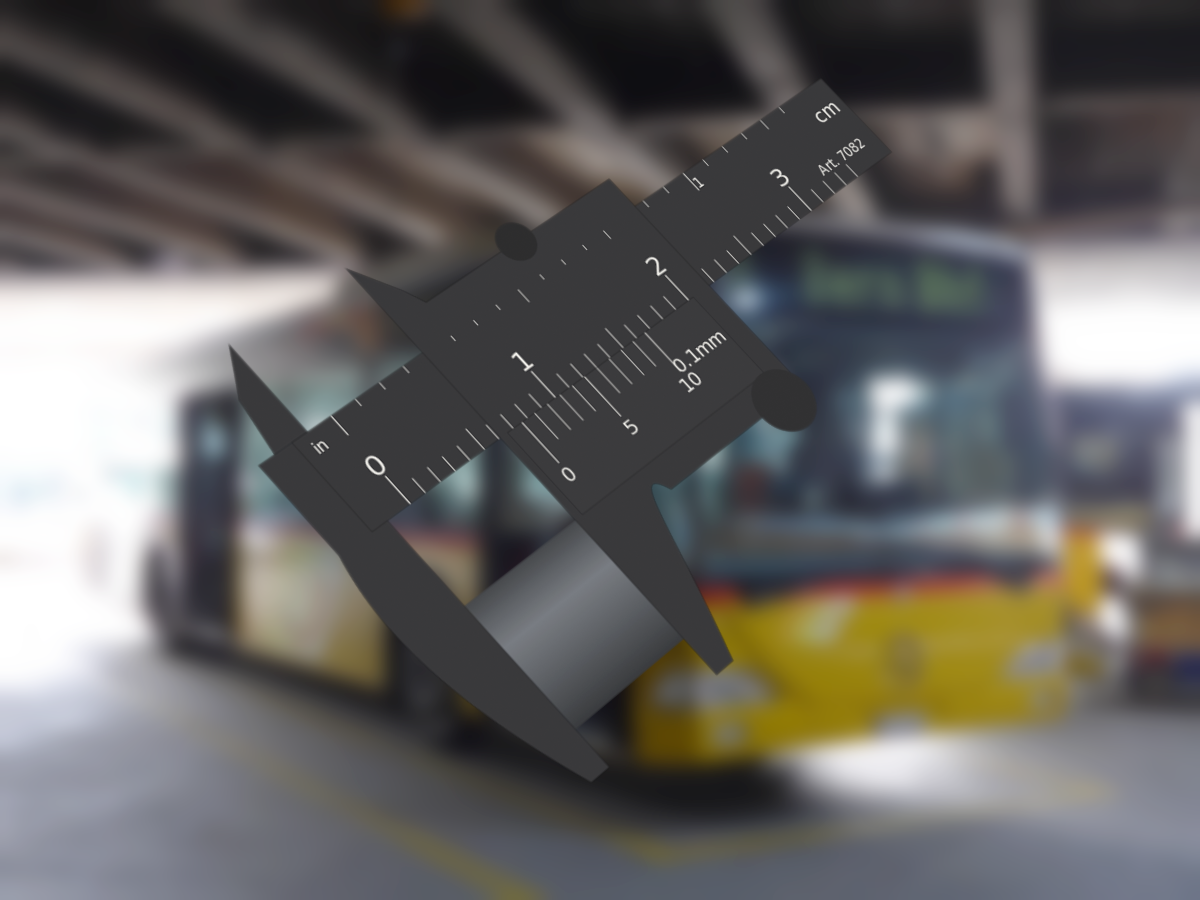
7.6mm
